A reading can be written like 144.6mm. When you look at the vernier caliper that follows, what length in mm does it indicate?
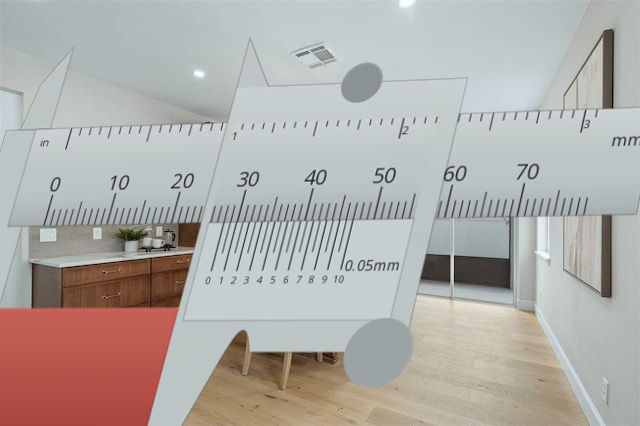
28.0mm
